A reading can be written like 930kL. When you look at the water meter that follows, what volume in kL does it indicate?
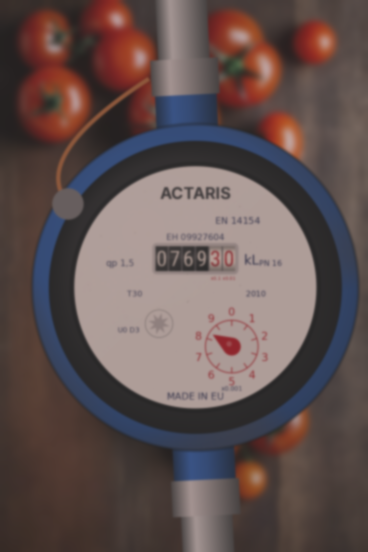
769.308kL
